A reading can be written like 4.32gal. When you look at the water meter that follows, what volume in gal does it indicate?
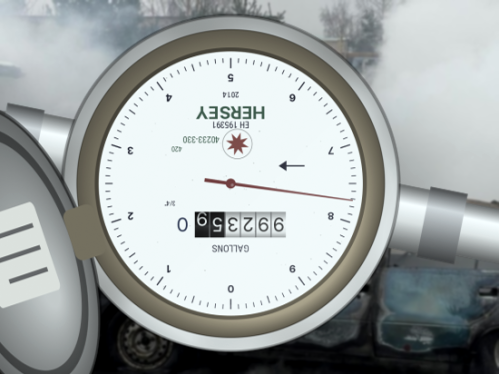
9923587.7gal
